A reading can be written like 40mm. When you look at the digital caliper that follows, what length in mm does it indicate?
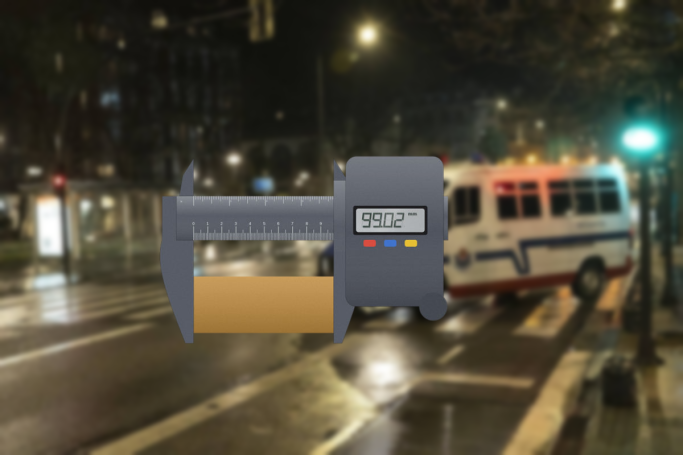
99.02mm
